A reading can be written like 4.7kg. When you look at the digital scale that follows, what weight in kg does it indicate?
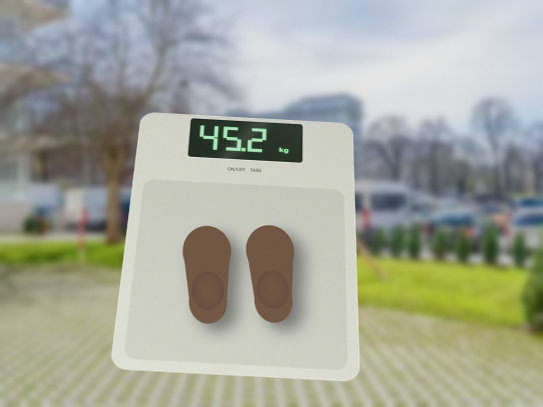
45.2kg
